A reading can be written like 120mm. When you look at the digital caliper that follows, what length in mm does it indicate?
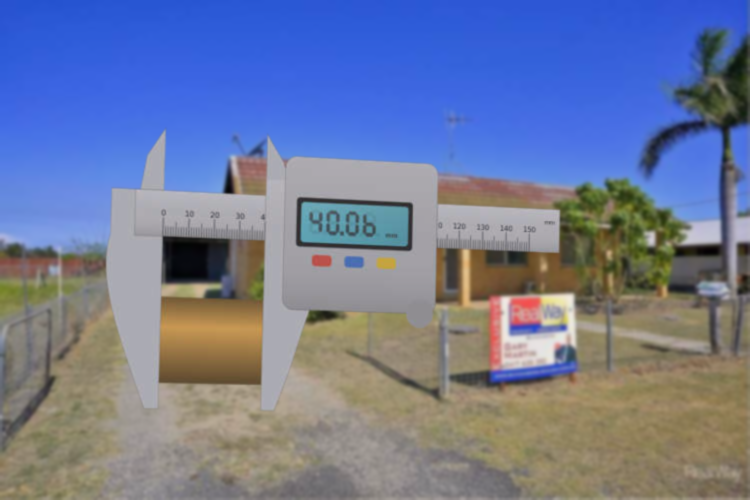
40.06mm
